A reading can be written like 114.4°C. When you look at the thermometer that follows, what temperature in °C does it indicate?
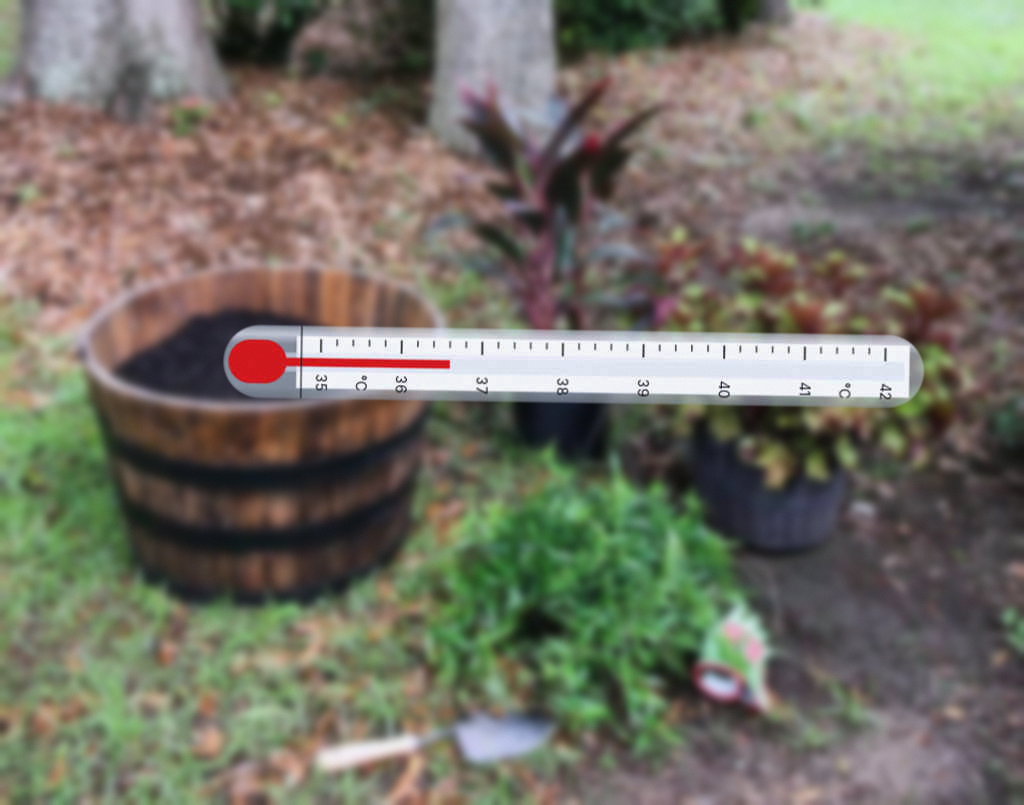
36.6°C
